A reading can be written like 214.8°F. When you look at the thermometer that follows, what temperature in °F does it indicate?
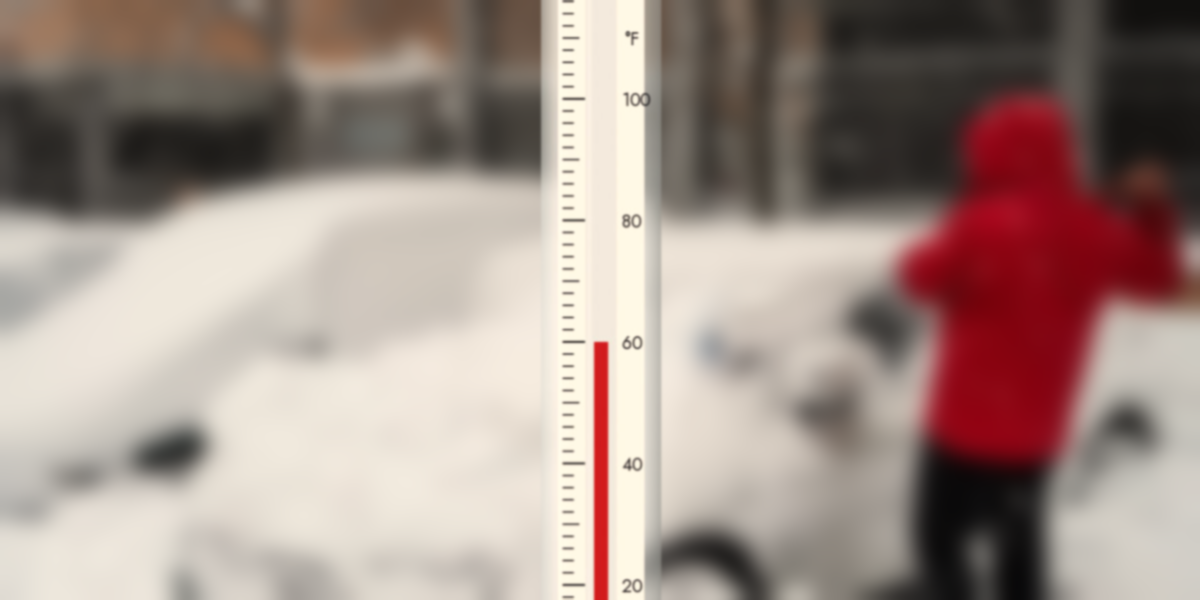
60°F
